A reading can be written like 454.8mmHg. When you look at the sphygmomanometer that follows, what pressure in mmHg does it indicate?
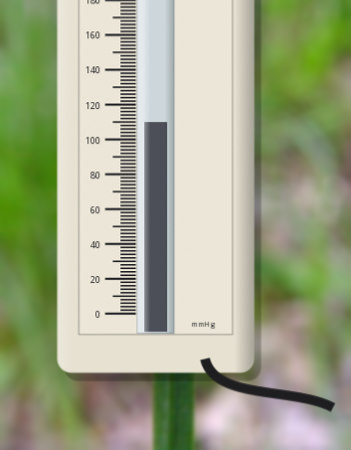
110mmHg
